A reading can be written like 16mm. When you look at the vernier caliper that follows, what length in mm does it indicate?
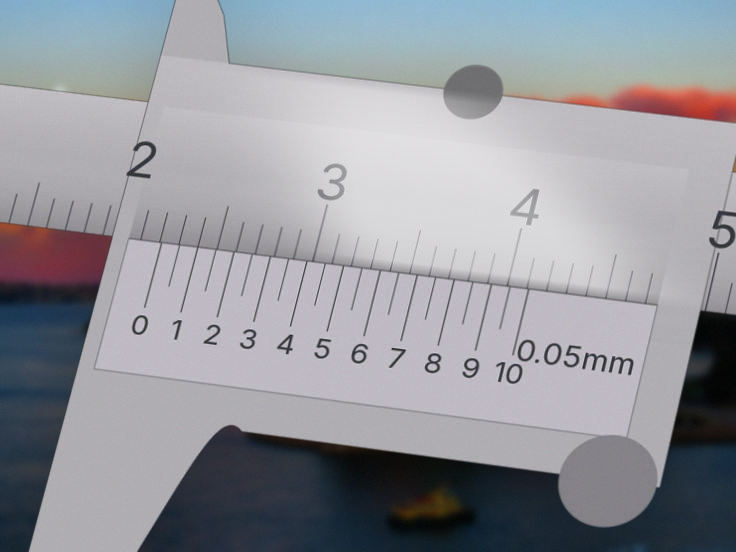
22.1mm
